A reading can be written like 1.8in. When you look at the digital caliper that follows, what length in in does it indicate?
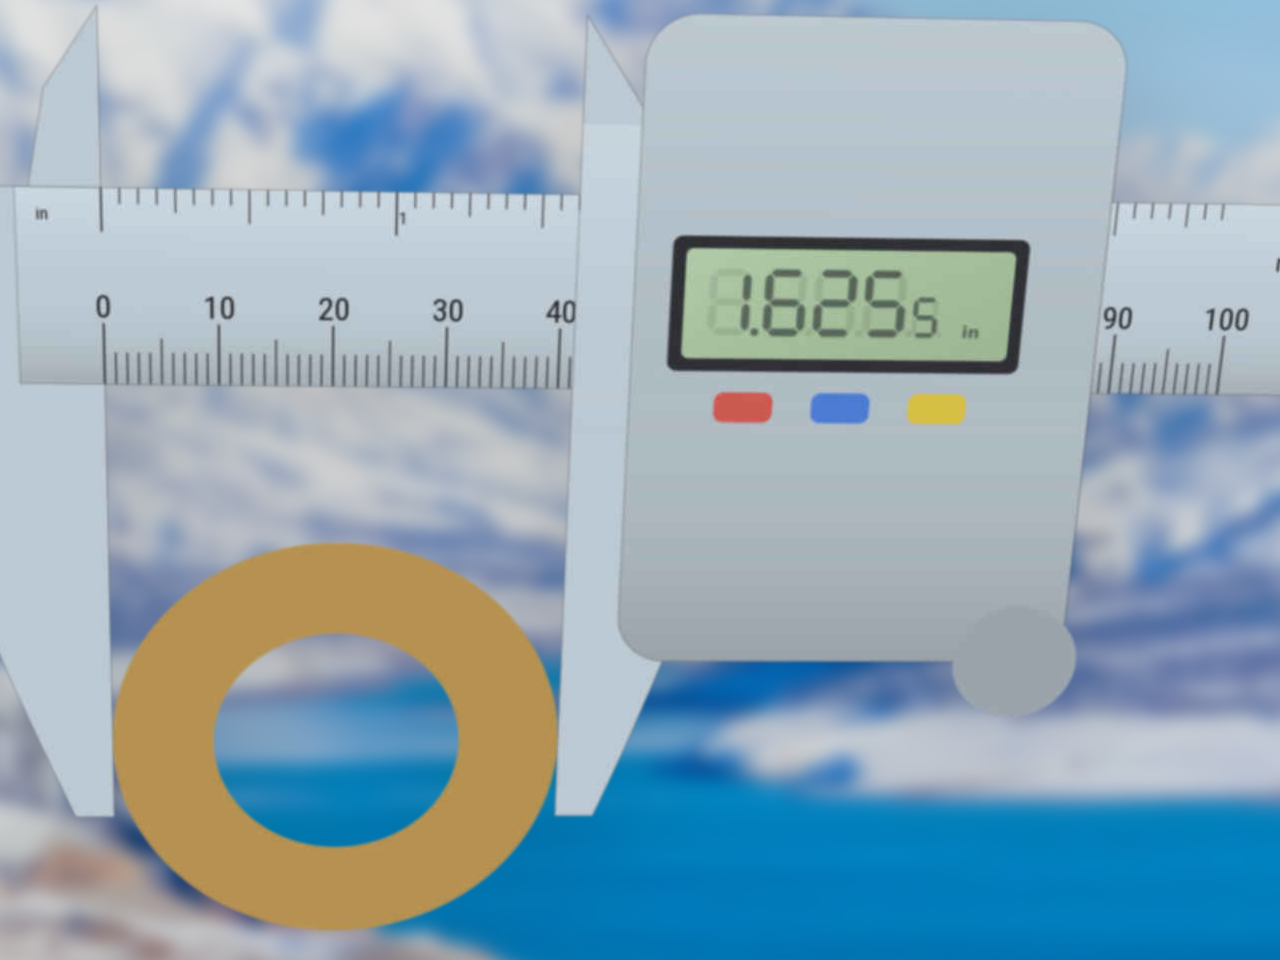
1.6255in
